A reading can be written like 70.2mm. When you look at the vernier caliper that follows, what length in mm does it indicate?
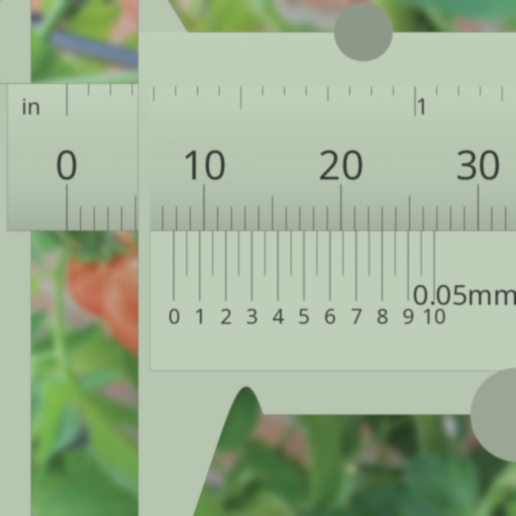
7.8mm
